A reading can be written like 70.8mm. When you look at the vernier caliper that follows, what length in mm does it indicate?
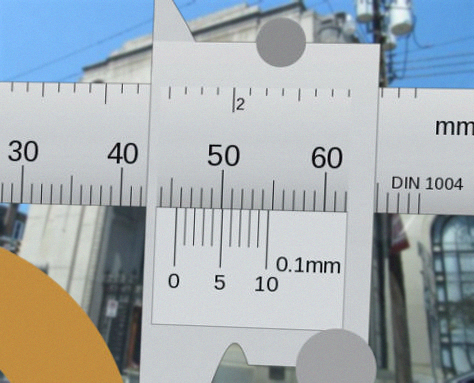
45.6mm
